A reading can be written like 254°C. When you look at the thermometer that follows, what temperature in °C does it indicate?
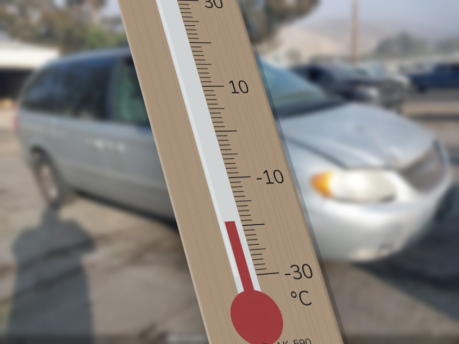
-19°C
